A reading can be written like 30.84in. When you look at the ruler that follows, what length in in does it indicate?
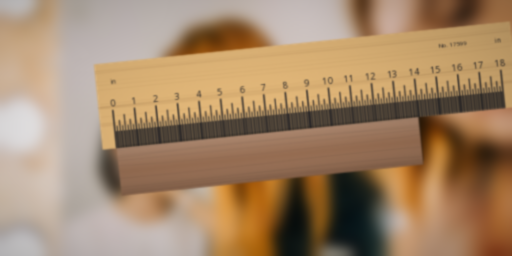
14in
